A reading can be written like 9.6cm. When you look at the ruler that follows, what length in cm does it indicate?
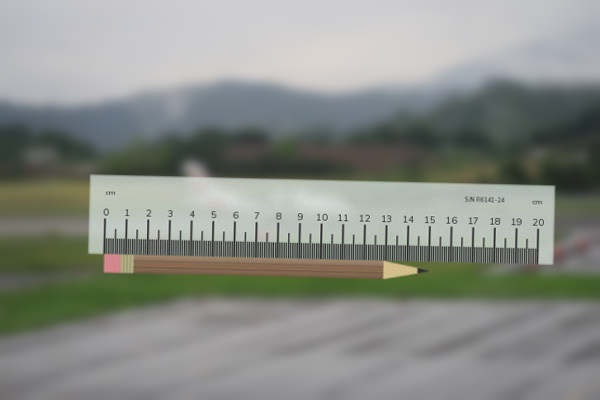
15cm
